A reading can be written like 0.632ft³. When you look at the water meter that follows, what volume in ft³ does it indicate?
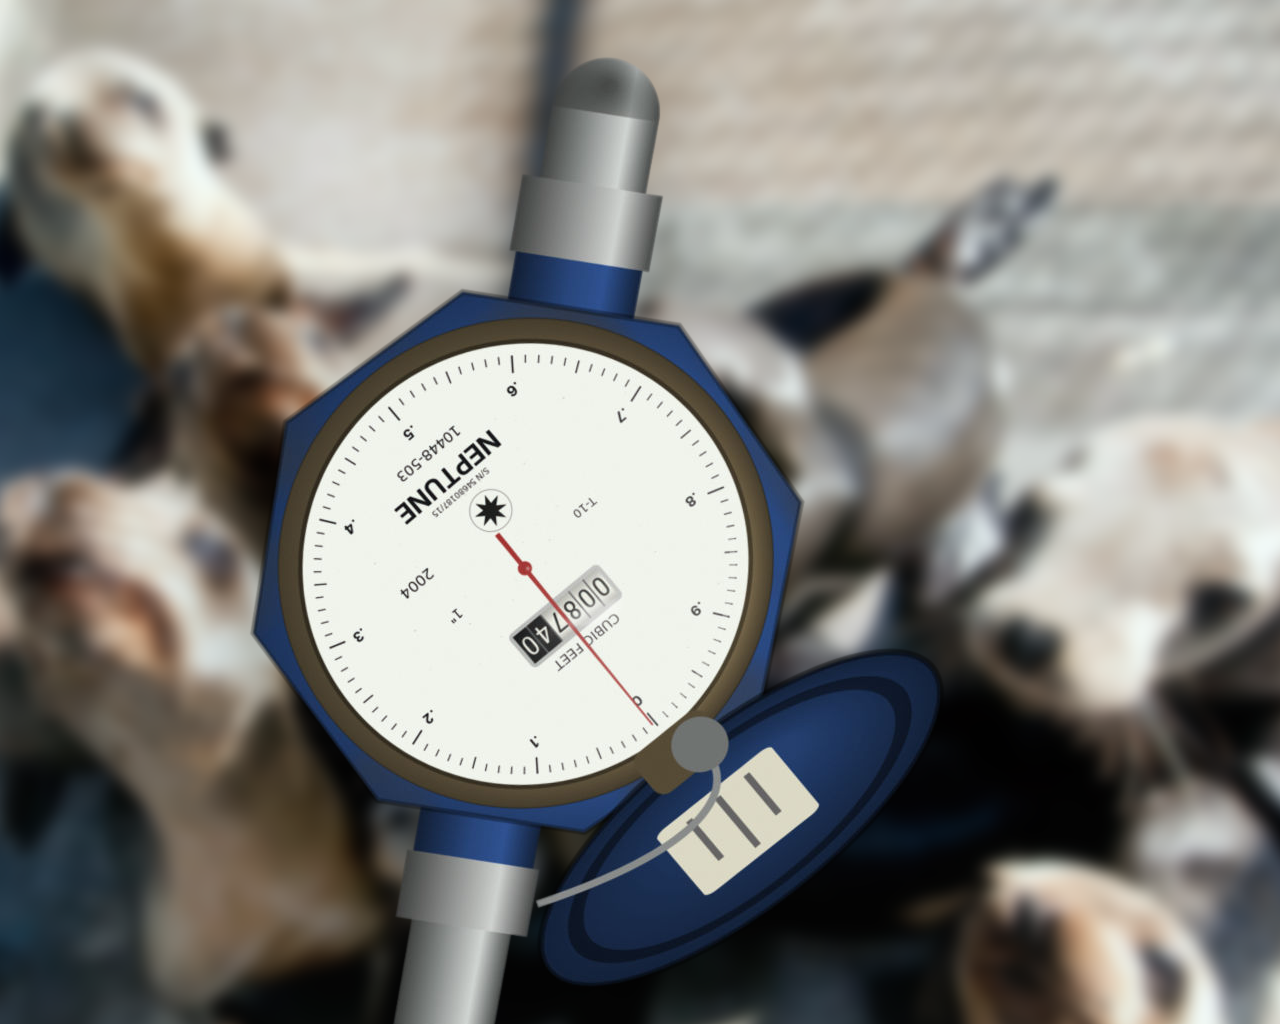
8740.00ft³
